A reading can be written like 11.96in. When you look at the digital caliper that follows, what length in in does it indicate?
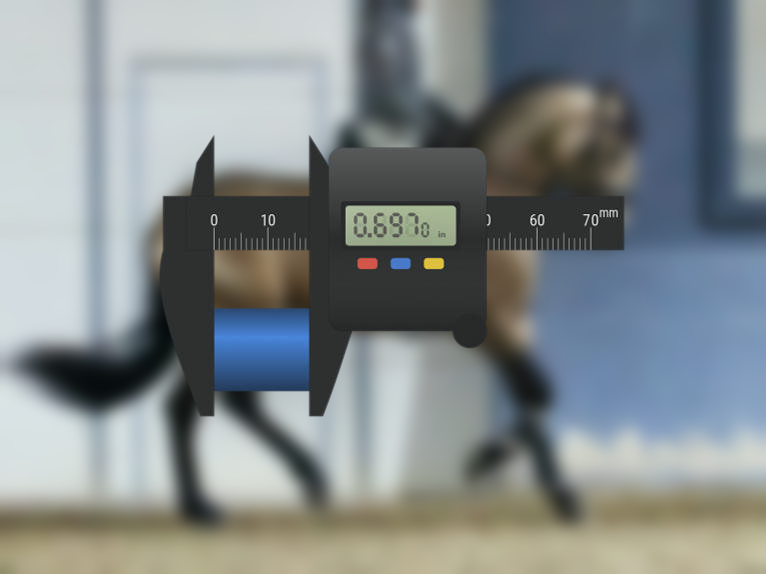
0.6970in
